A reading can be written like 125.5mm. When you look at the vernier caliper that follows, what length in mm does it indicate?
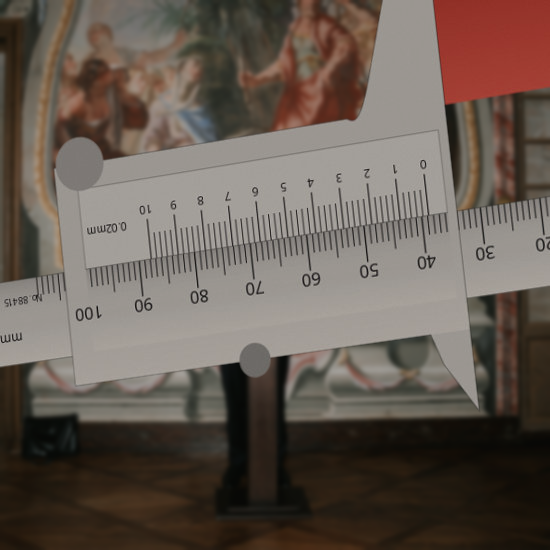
38.8mm
